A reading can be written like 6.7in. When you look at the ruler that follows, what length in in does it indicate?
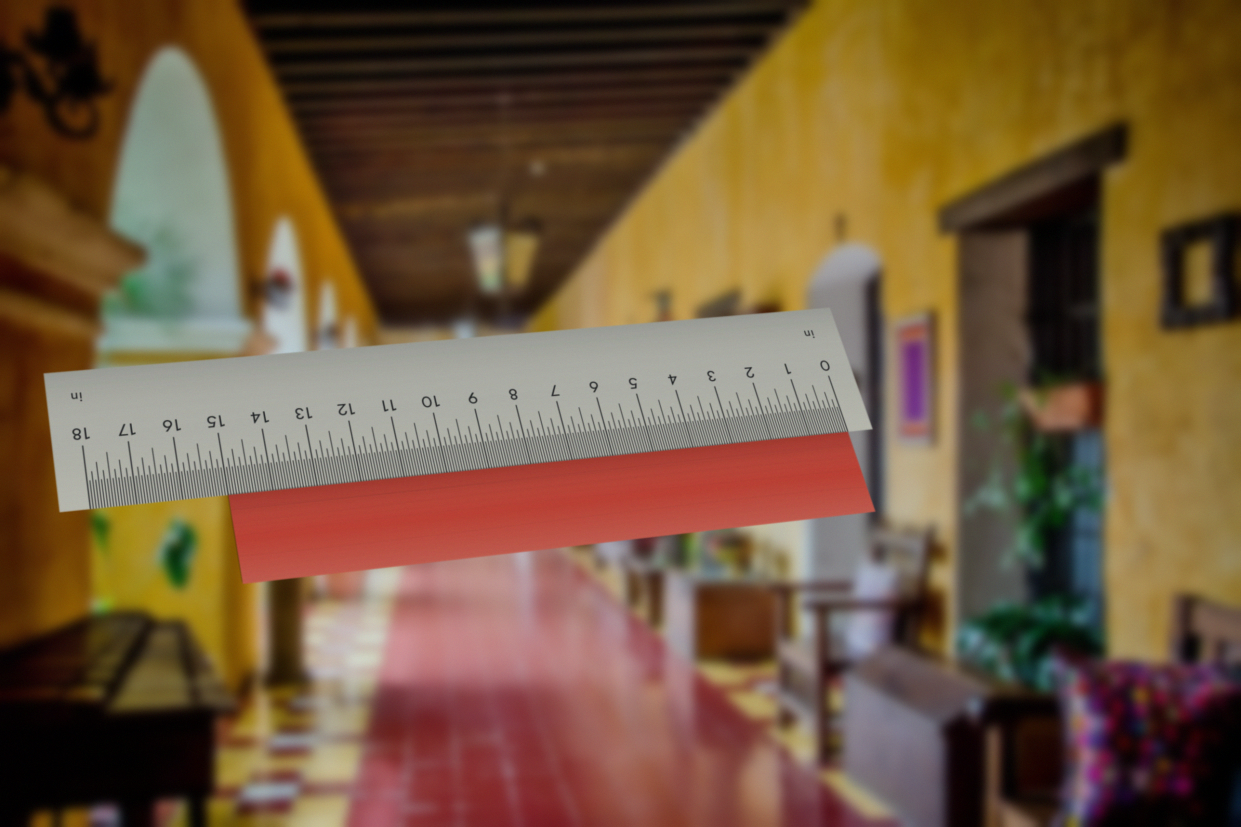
15in
